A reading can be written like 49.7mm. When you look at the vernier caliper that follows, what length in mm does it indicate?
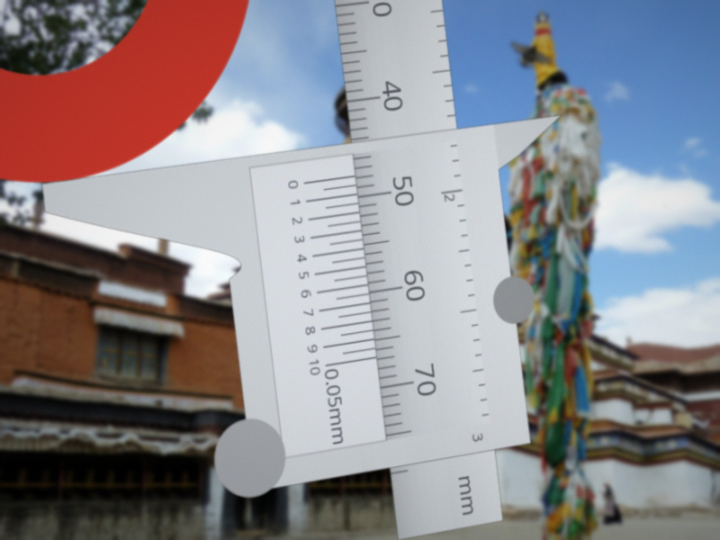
47.8mm
